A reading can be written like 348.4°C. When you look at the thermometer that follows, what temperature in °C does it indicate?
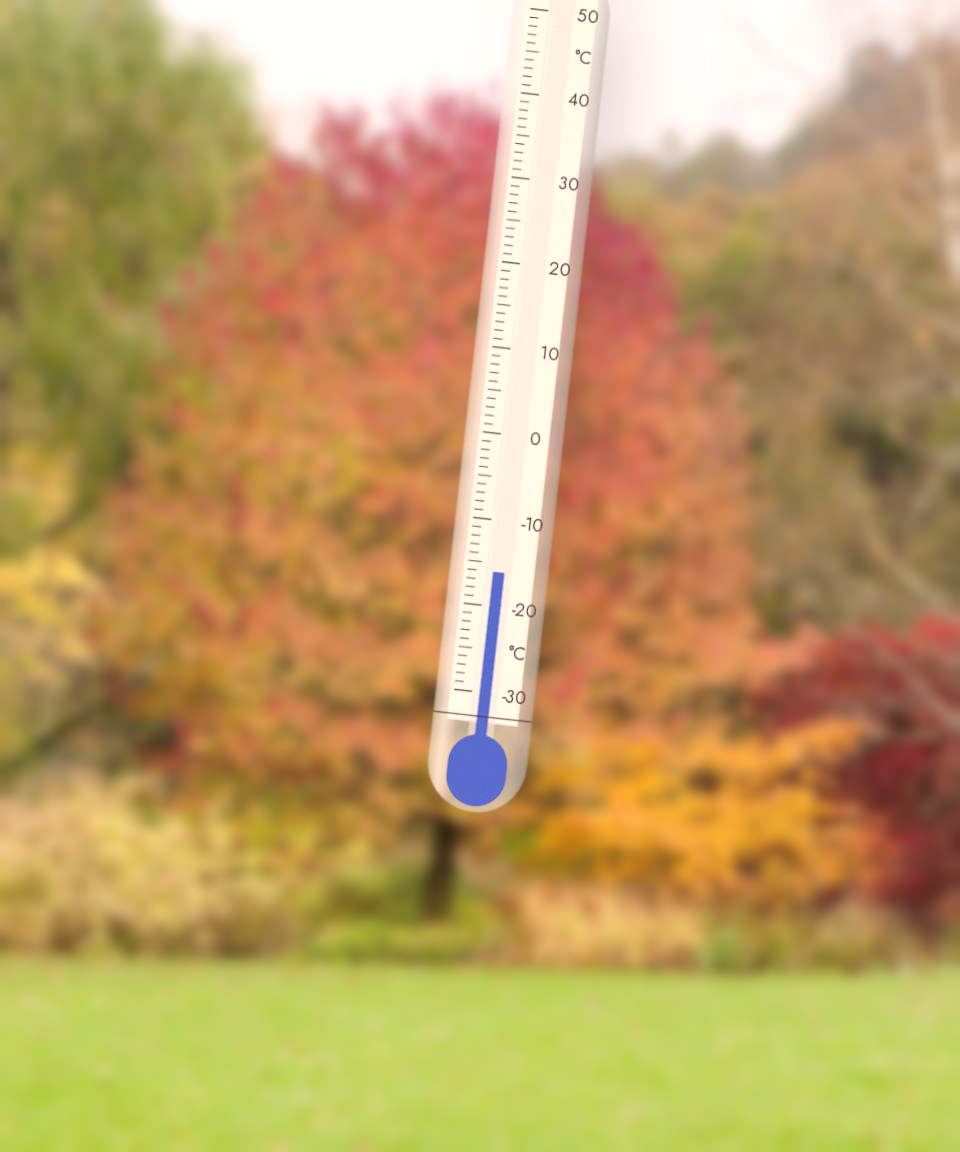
-16°C
